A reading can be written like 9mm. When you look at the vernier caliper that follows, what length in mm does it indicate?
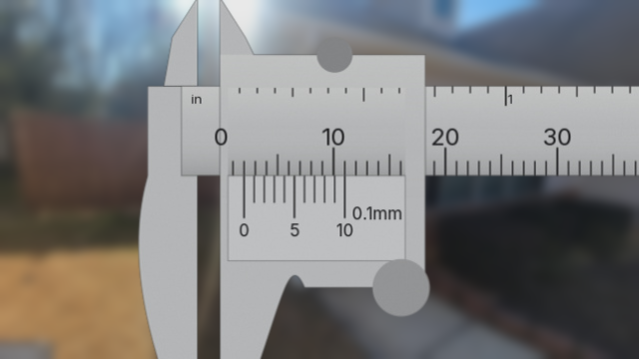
2.0mm
